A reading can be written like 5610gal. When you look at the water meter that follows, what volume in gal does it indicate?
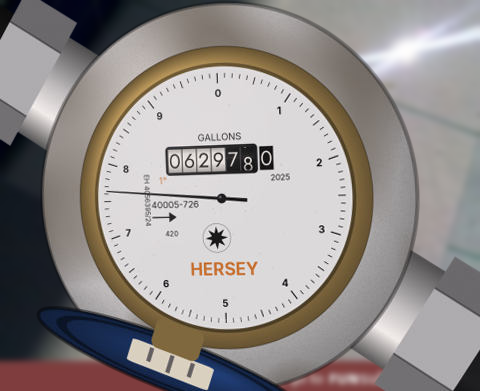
629777.6gal
